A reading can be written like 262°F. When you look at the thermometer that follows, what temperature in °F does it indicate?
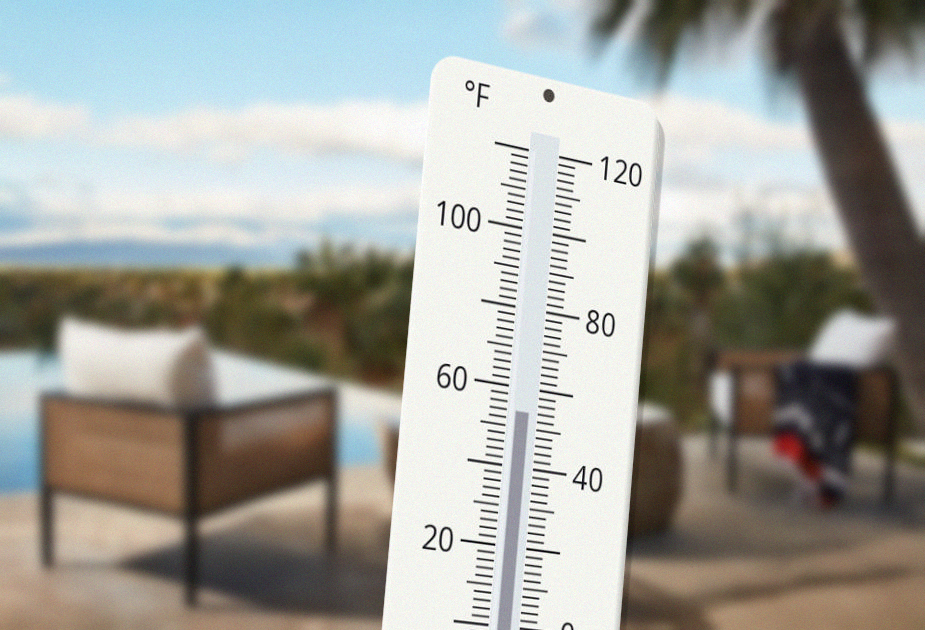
54°F
